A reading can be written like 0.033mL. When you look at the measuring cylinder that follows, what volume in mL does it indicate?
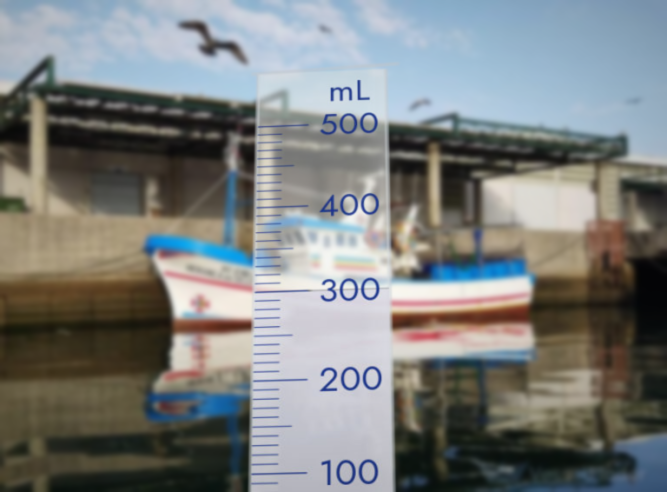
300mL
